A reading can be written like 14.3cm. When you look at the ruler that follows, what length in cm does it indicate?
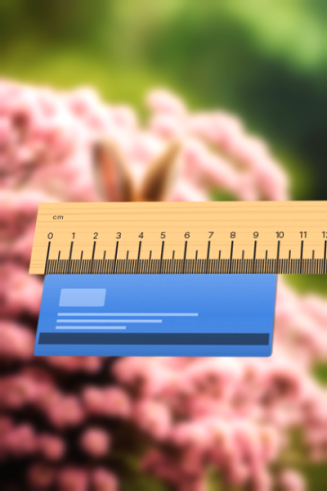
10cm
